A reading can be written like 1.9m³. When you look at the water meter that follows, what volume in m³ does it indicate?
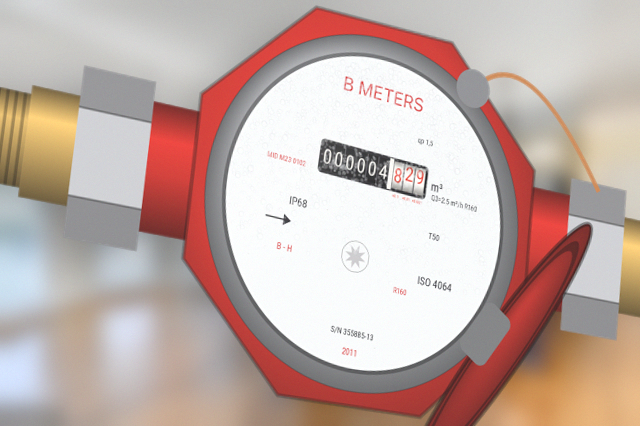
4.829m³
